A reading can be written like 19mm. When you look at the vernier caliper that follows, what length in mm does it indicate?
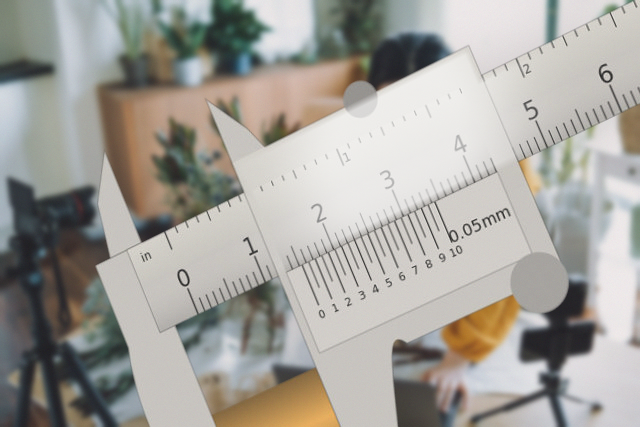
15.4mm
